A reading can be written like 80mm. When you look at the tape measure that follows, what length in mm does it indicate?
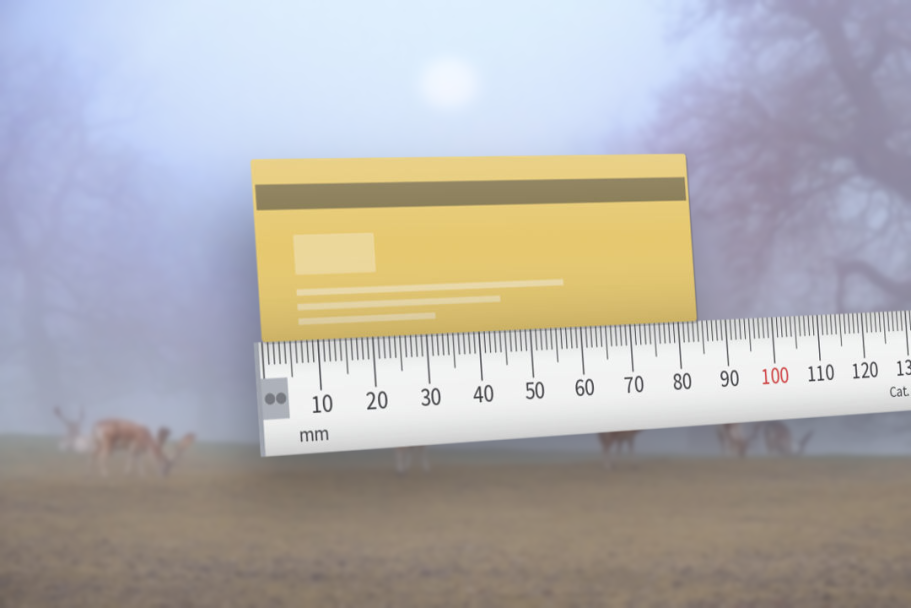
84mm
